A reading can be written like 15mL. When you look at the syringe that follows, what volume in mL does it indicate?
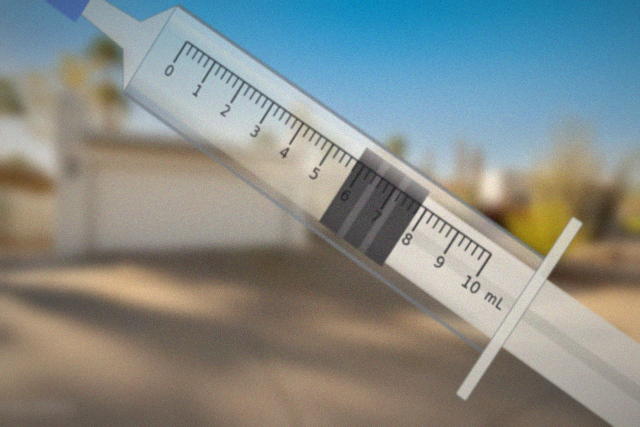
5.8mL
